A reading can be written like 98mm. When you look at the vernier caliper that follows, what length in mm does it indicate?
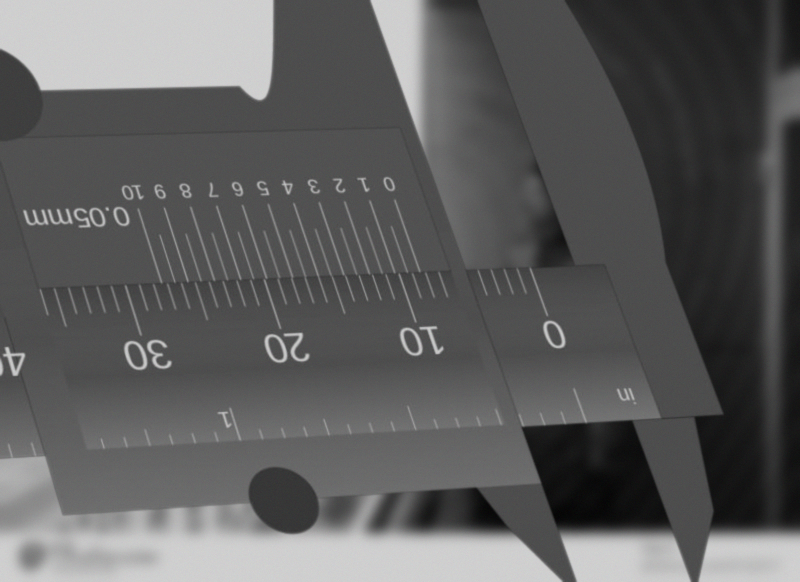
8.4mm
